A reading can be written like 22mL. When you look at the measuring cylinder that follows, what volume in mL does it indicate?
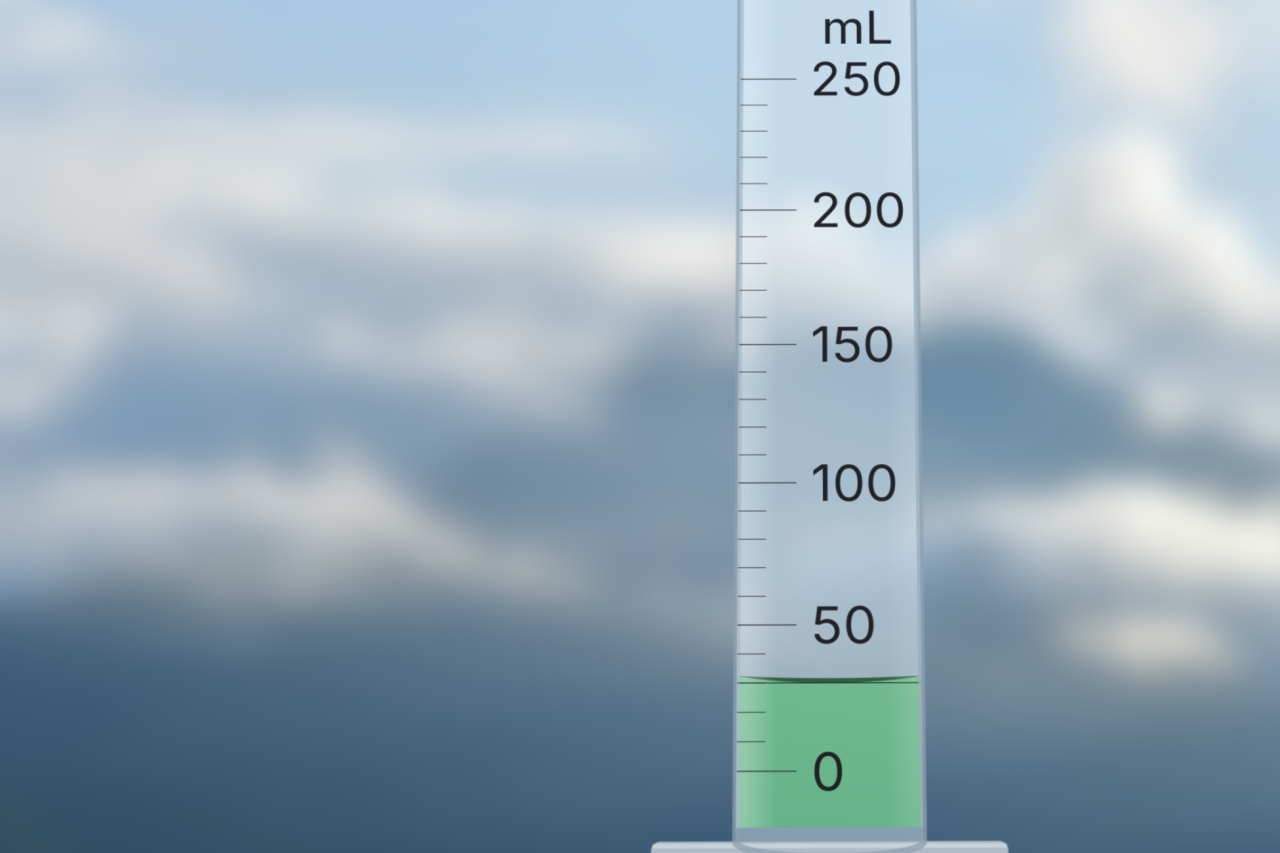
30mL
